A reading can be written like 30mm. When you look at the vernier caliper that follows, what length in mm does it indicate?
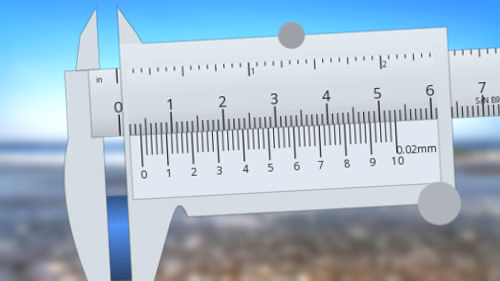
4.0mm
